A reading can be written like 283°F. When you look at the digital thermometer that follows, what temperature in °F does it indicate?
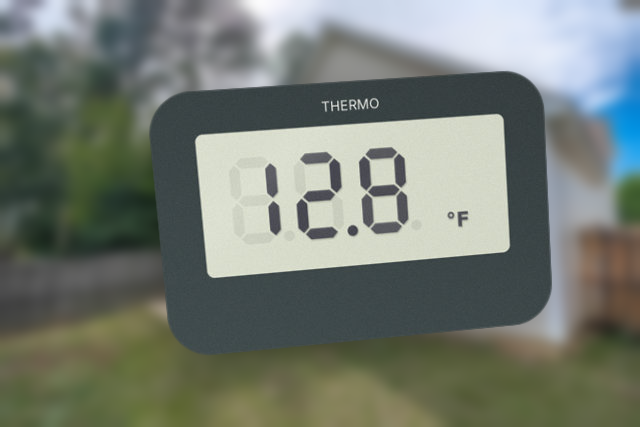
12.8°F
